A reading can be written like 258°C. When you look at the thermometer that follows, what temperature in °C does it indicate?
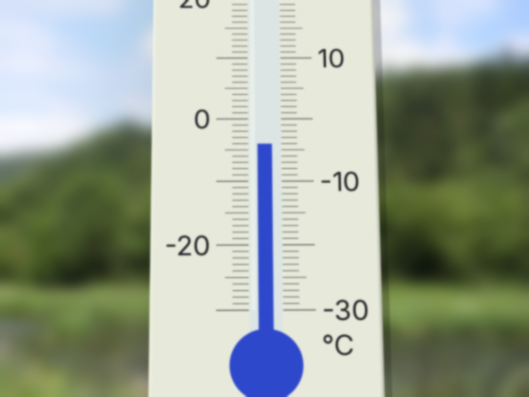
-4°C
